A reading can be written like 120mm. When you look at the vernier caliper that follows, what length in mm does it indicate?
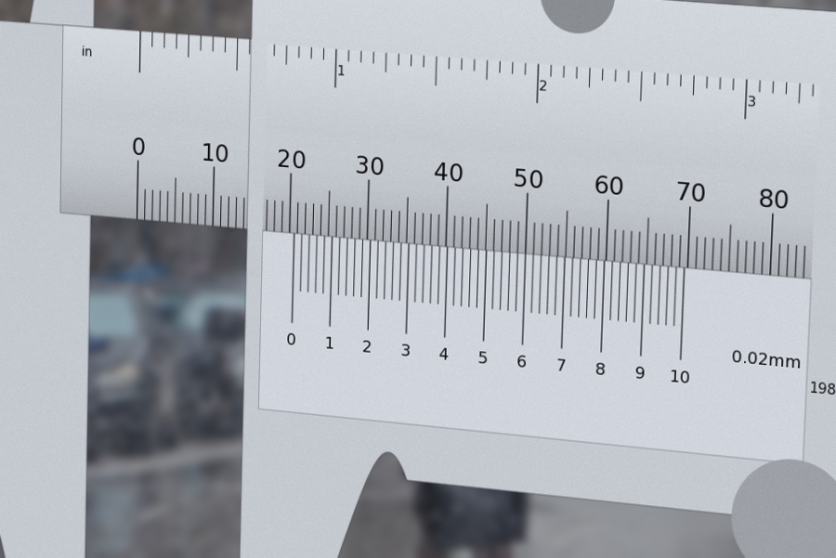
20.6mm
